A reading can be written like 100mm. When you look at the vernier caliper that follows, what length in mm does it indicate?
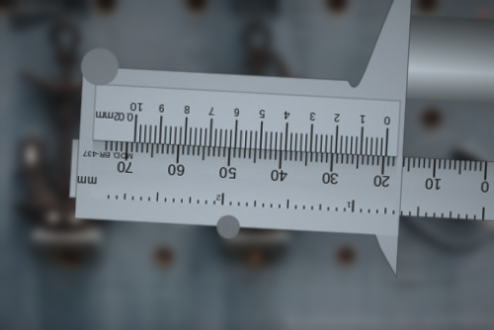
19.5mm
